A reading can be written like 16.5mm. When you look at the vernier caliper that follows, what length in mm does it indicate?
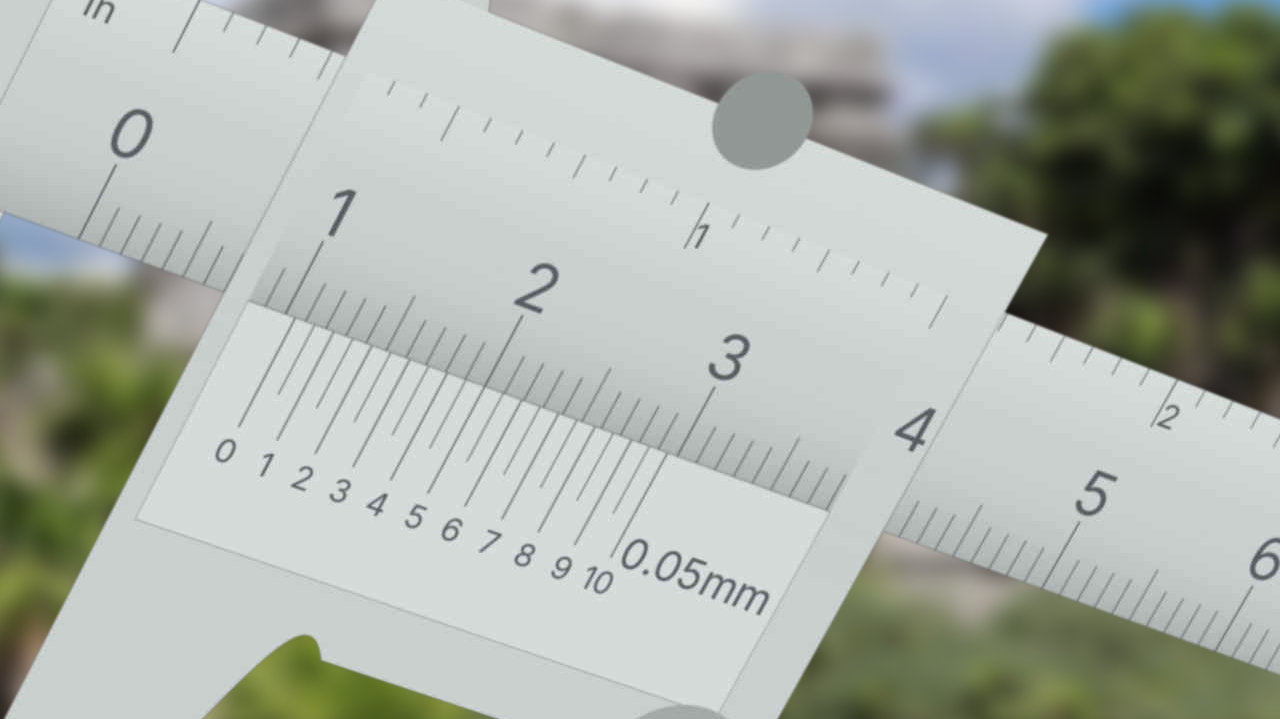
10.5mm
